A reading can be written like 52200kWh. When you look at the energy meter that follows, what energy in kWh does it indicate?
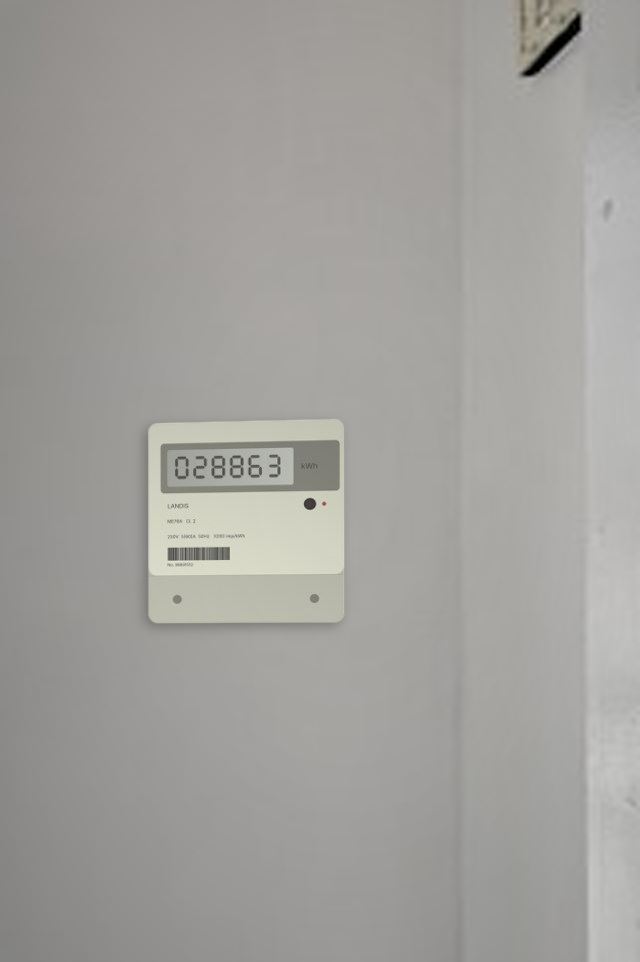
28863kWh
